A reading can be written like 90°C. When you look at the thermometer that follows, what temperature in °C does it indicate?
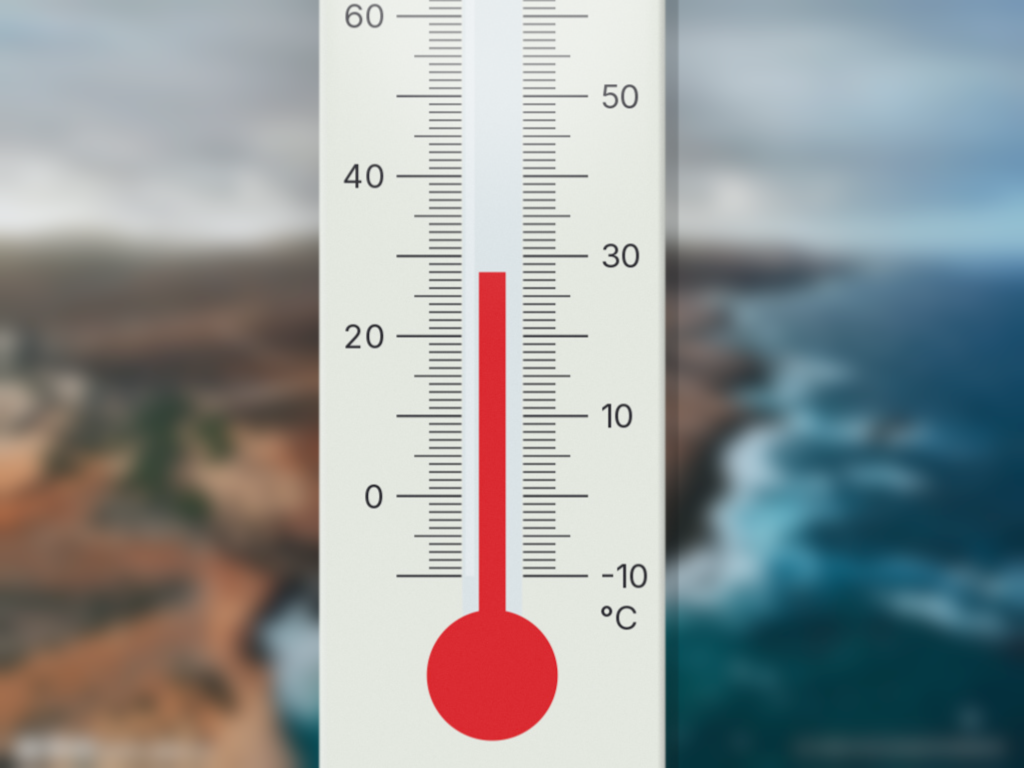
28°C
